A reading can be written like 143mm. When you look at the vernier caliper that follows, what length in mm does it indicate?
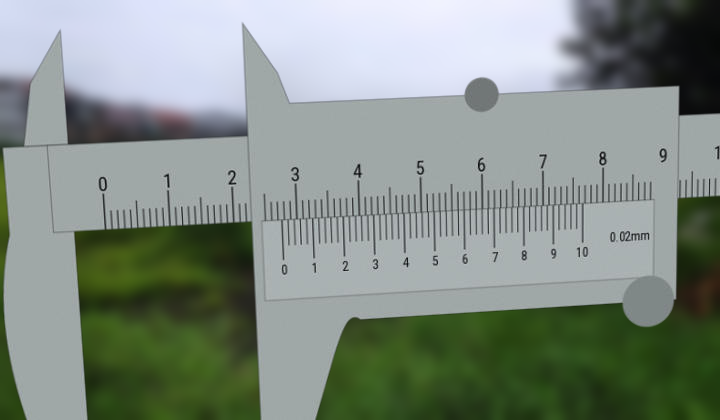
27.6mm
